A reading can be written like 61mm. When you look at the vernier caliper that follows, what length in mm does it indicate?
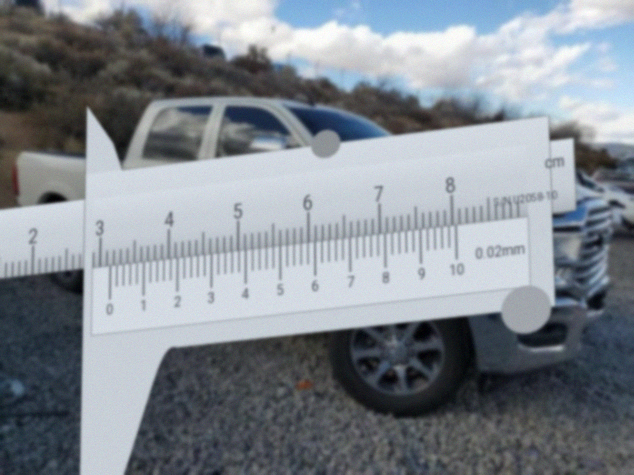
31.5mm
